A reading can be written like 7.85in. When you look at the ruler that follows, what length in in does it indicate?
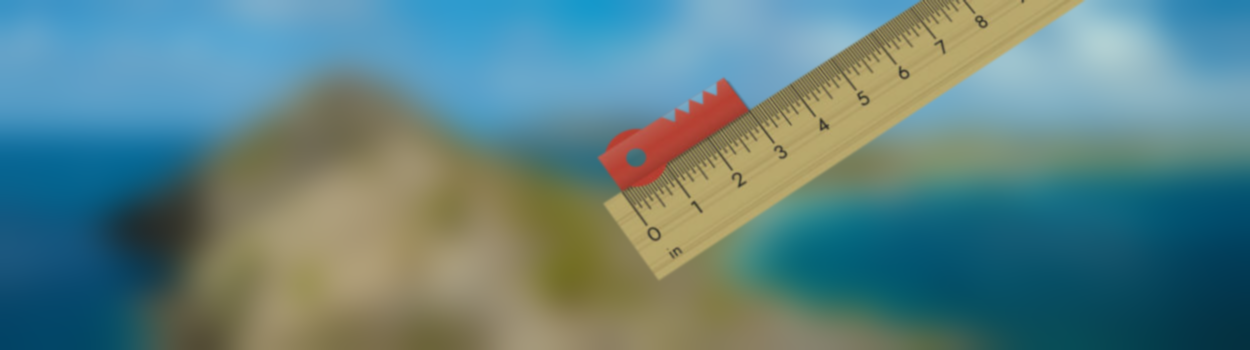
3in
